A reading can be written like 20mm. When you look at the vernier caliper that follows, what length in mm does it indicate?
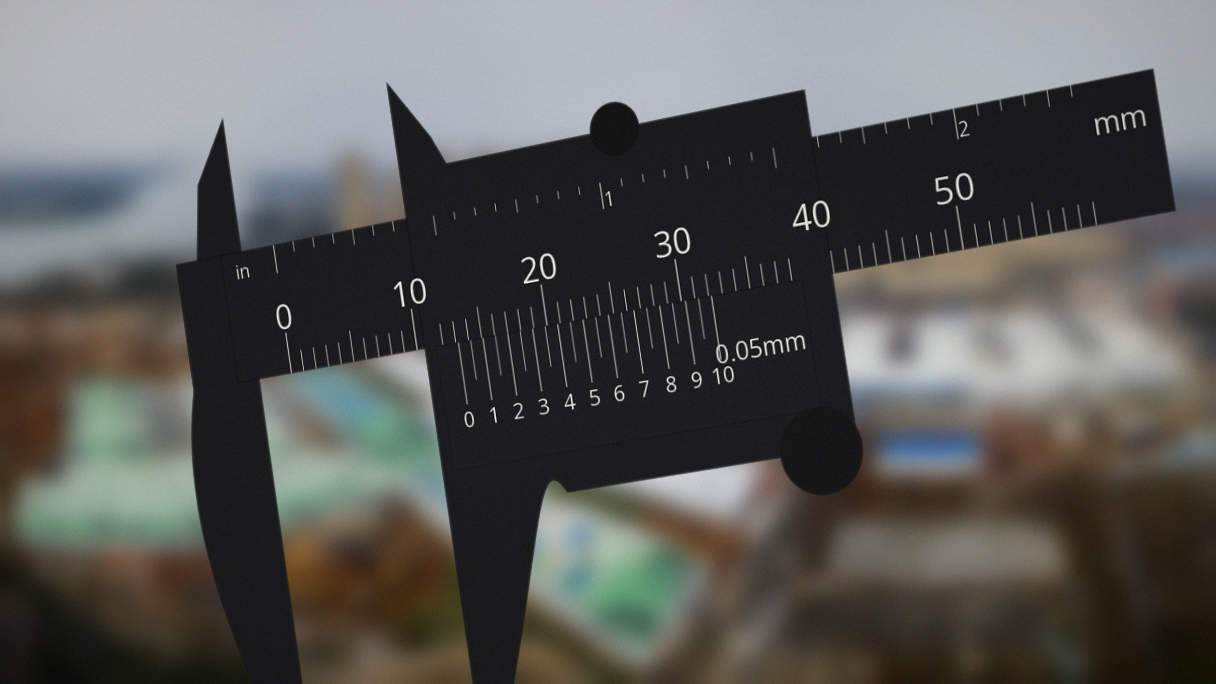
13.2mm
